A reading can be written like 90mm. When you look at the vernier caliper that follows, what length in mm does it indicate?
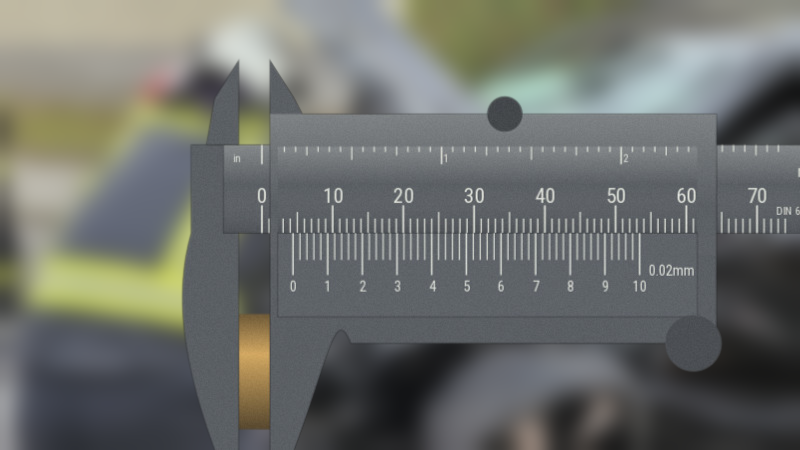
4.4mm
